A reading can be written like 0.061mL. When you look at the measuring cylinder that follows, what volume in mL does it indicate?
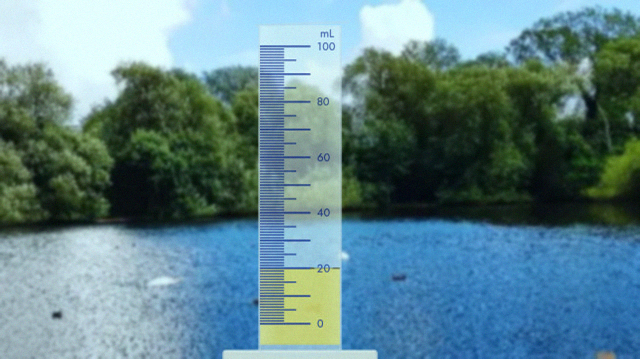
20mL
